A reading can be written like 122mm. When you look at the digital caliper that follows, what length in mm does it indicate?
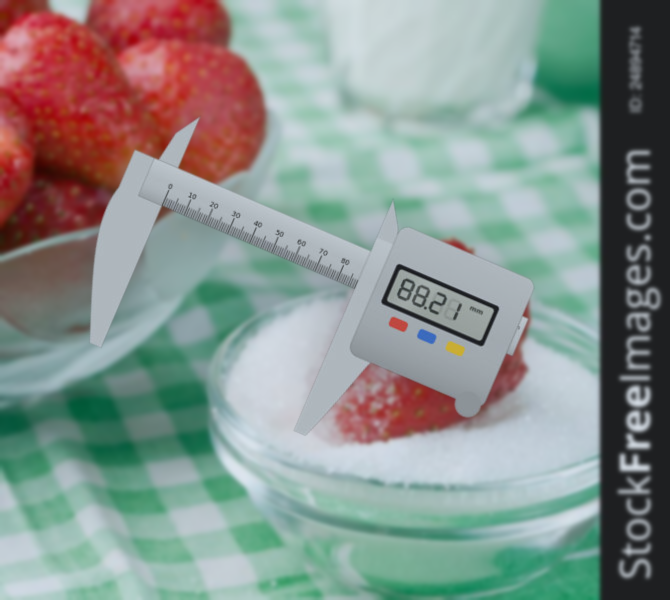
88.21mm
